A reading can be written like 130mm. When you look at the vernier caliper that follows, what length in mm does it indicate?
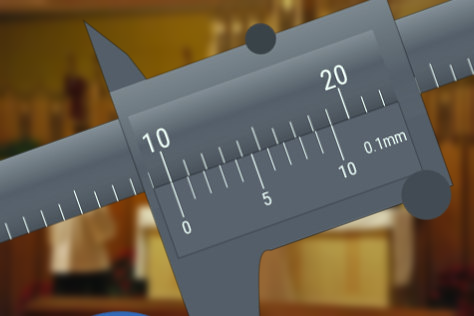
10.0mm
